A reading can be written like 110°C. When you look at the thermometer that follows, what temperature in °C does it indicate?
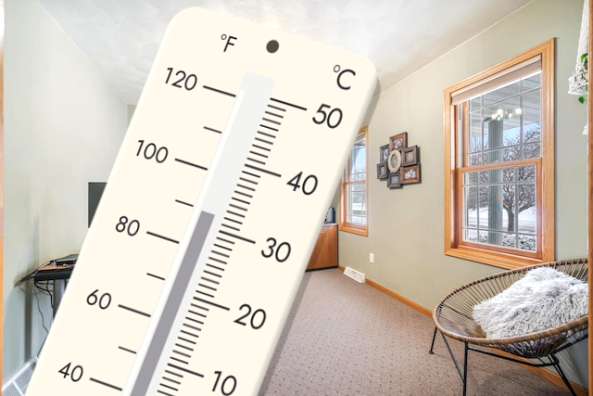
32°C
